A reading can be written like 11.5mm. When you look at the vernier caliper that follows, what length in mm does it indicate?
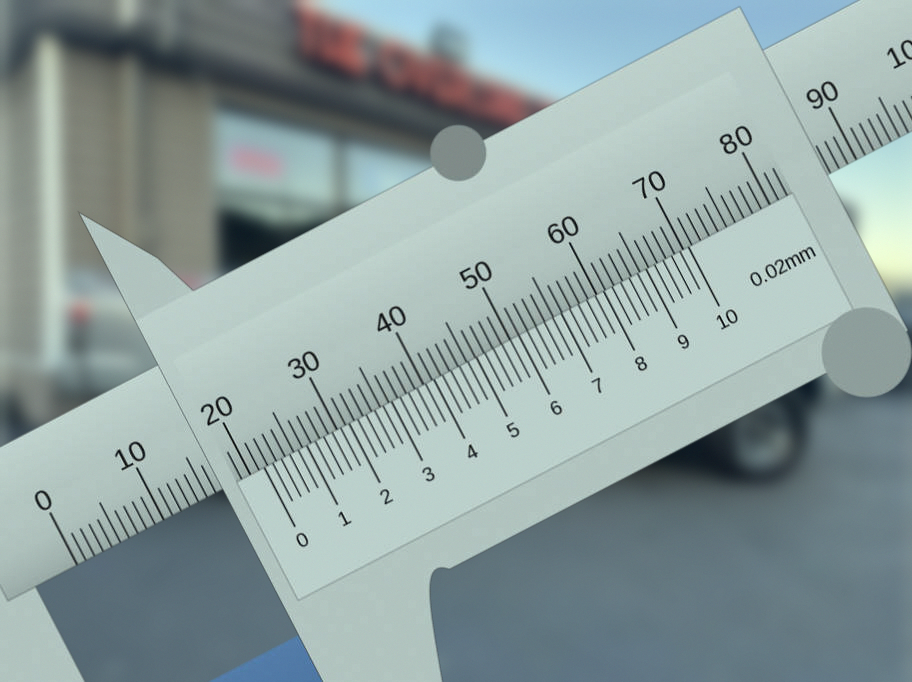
21.6mm
